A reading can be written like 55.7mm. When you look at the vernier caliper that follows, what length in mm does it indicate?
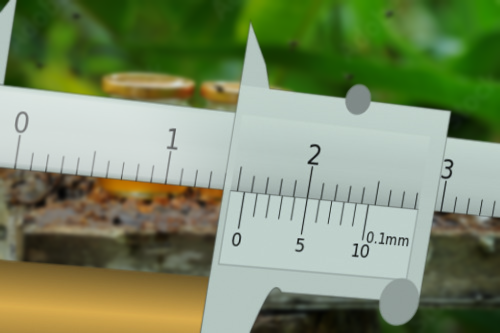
15.5mm
